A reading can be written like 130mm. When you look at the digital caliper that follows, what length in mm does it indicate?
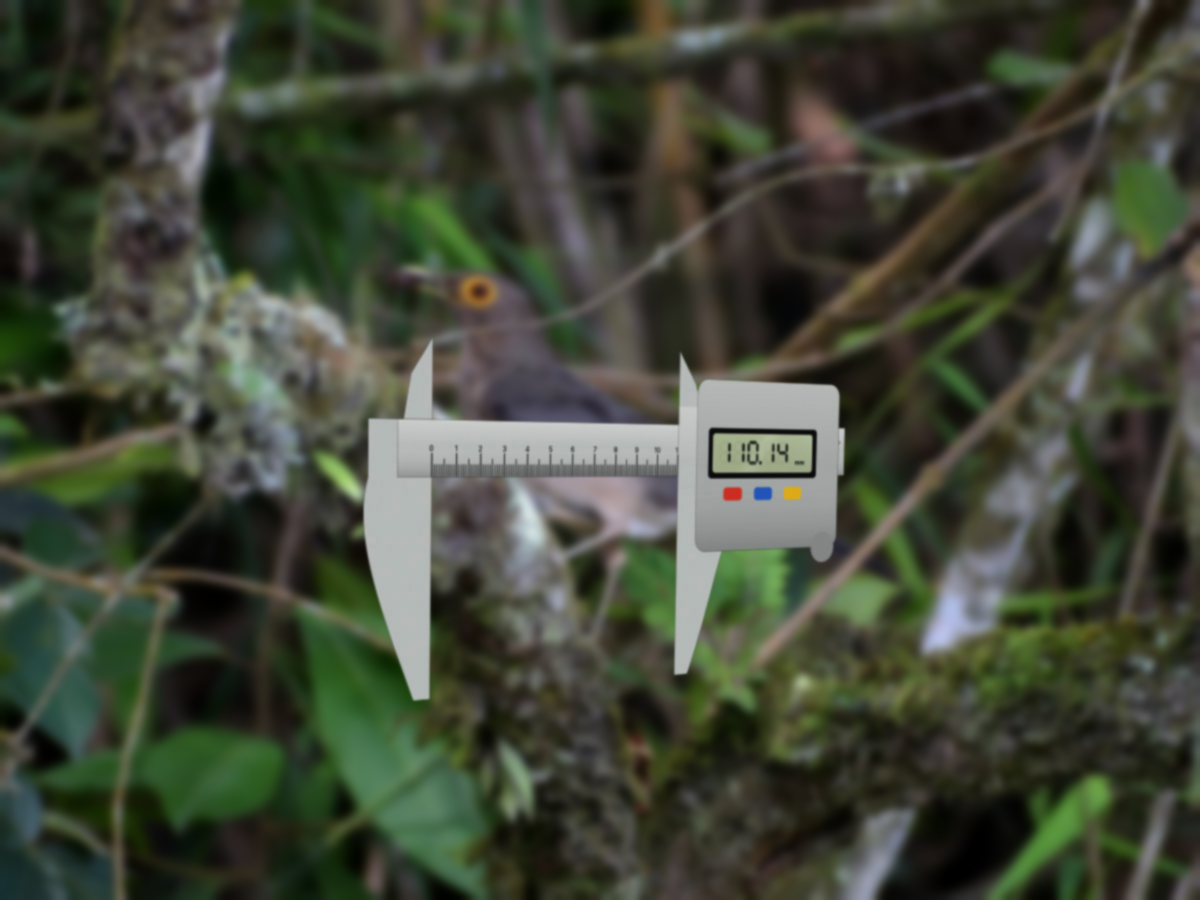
110.14mm
